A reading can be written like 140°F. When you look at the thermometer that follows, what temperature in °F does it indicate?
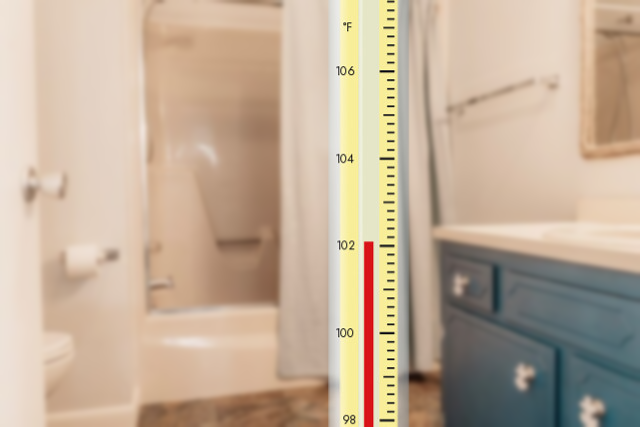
102.1°F
